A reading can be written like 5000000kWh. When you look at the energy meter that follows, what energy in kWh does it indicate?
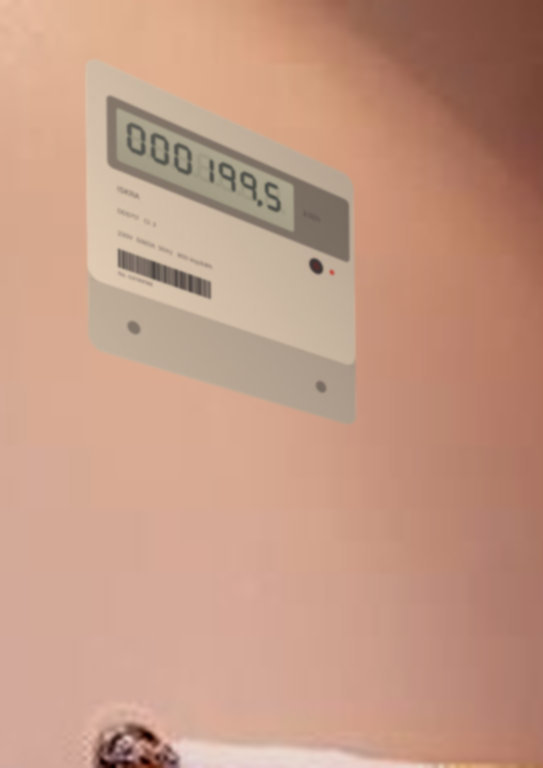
199.5kWh
